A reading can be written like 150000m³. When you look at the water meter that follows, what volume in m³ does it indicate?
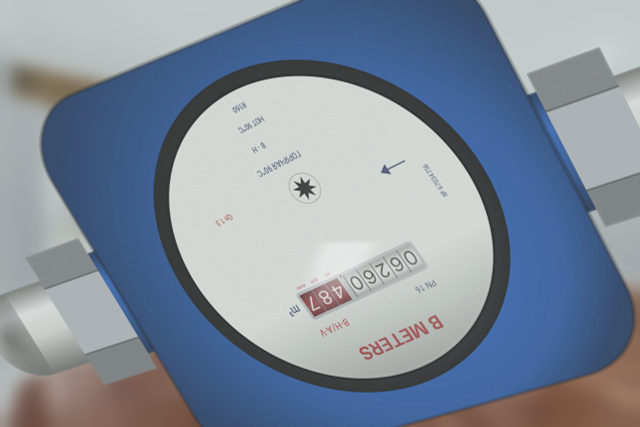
6260.487m³
